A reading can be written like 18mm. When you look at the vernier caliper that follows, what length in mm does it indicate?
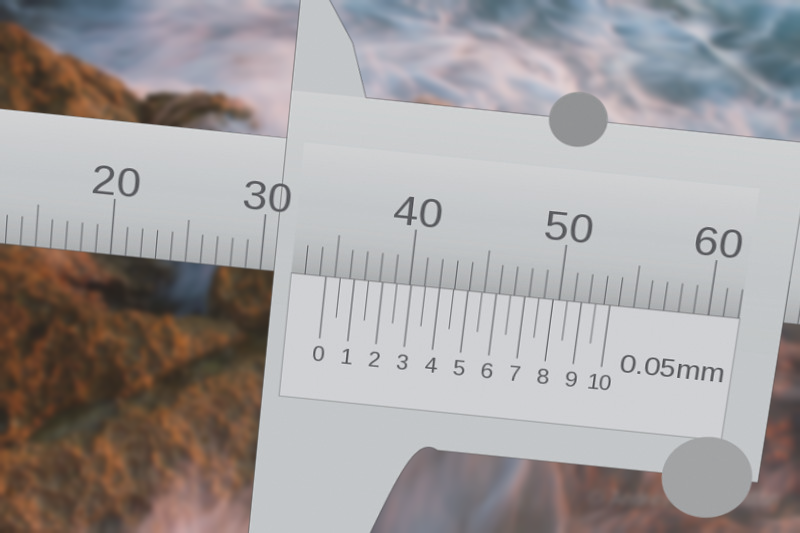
34.4mm
